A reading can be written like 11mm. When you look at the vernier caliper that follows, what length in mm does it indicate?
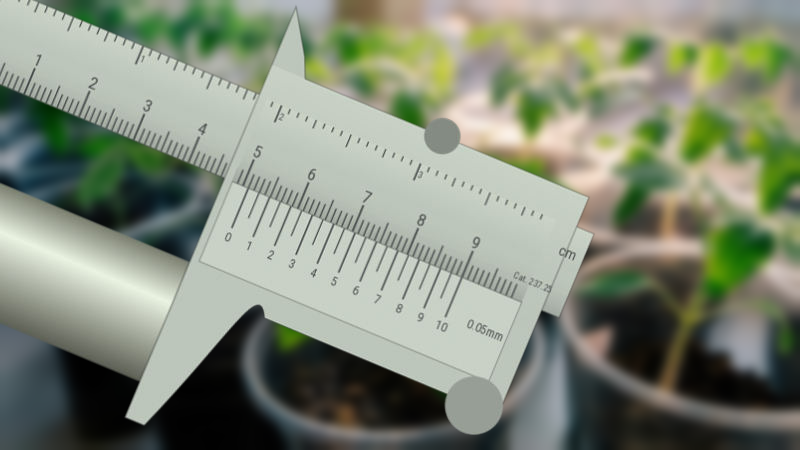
51.0mm
